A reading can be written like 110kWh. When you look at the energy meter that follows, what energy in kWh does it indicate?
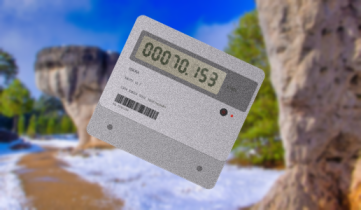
70.153kWh
